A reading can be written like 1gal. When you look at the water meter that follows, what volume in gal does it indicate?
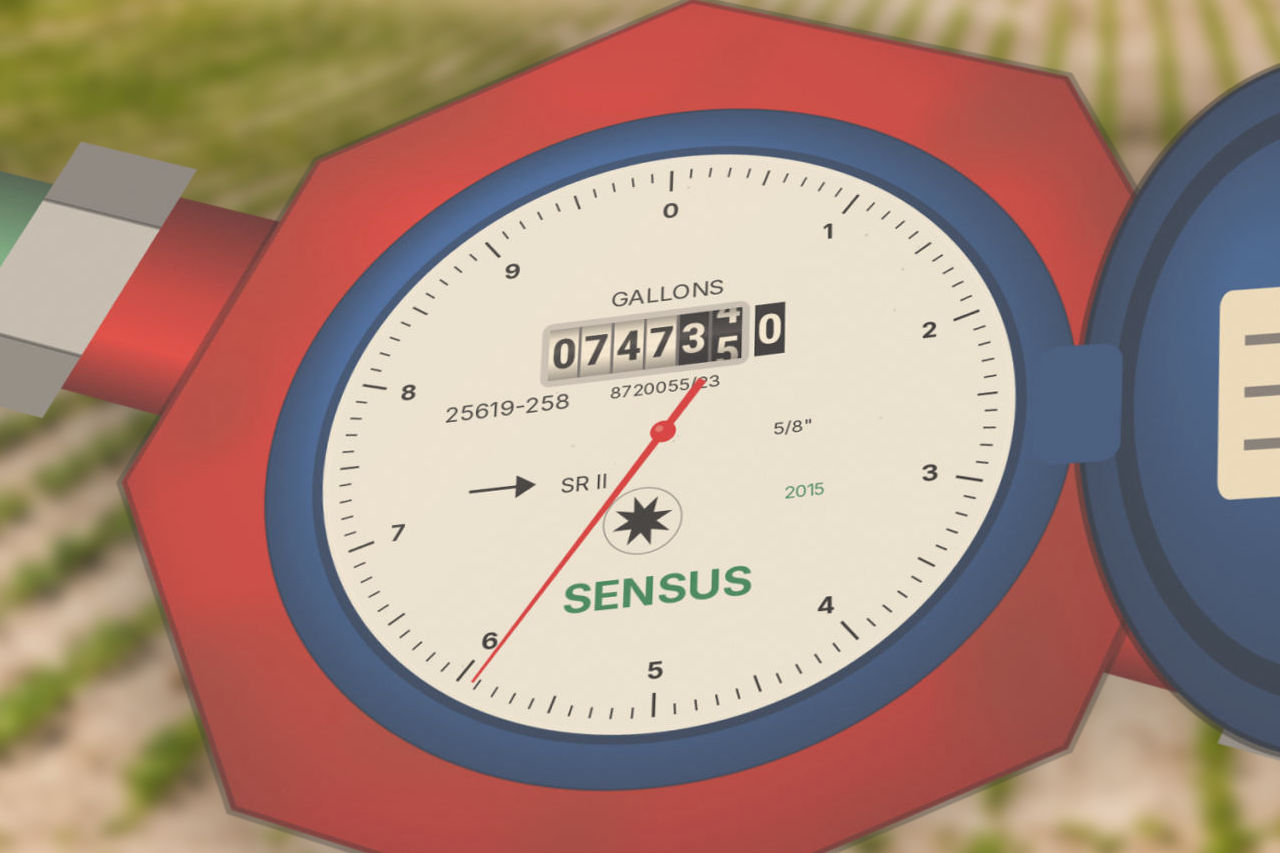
747345.9gal
